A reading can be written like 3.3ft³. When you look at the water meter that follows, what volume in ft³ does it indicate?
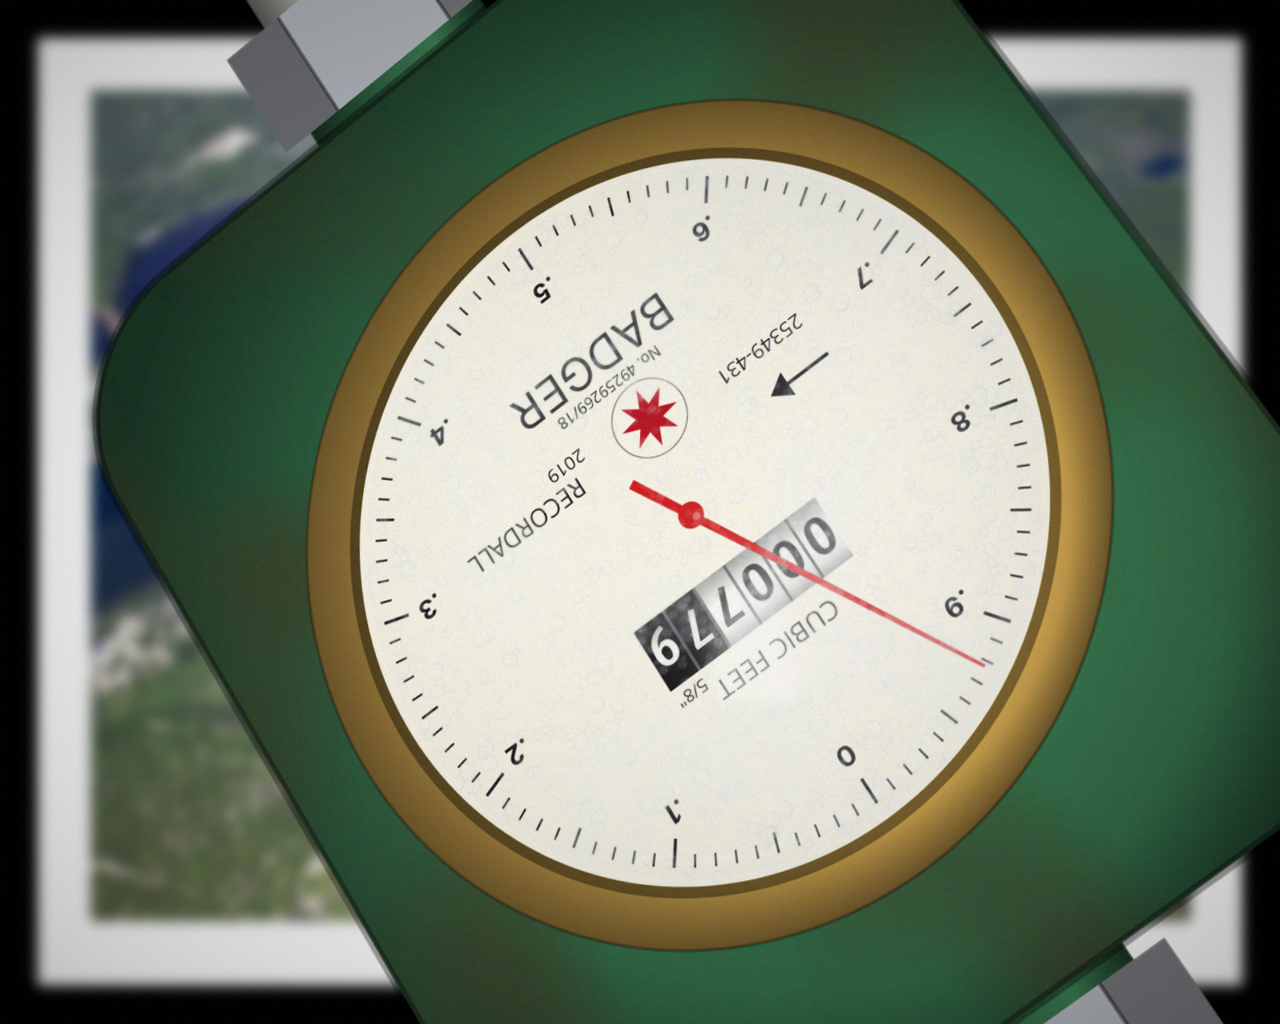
778.92ft³
